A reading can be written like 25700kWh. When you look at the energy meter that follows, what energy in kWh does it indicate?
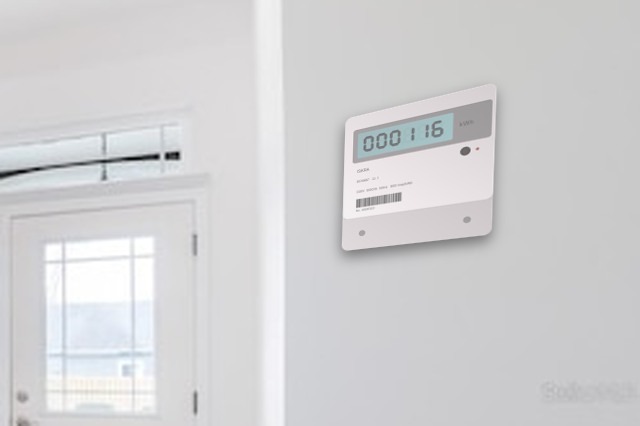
116kWh
